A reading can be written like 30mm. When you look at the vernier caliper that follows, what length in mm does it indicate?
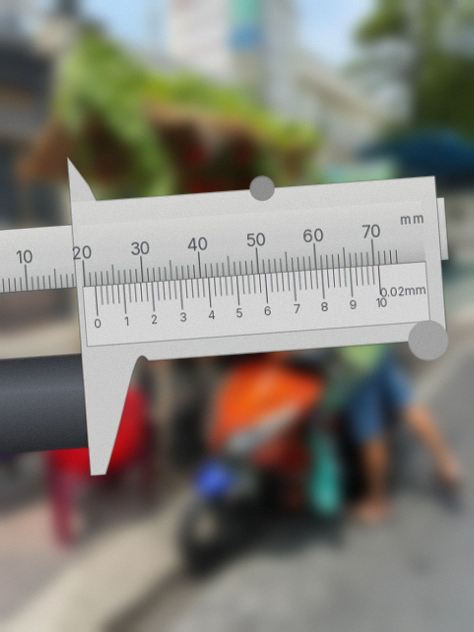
21.8mm
